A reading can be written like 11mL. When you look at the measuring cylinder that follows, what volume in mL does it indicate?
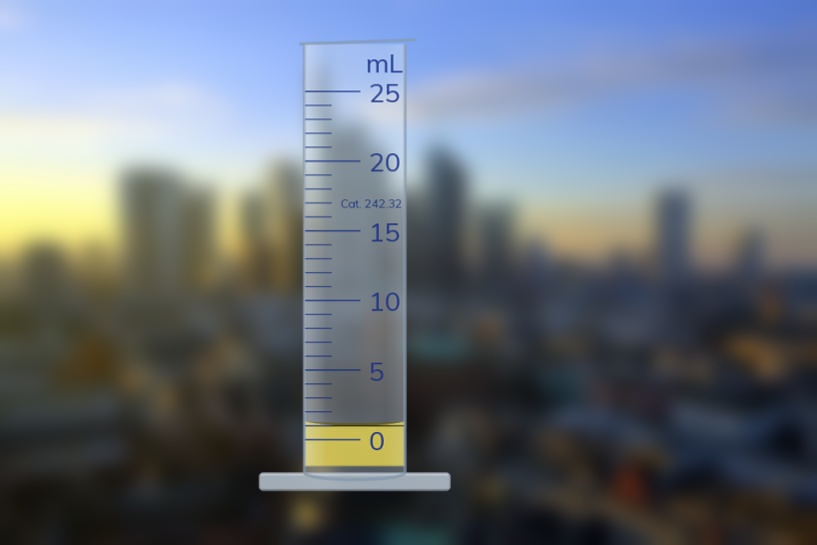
1mL
